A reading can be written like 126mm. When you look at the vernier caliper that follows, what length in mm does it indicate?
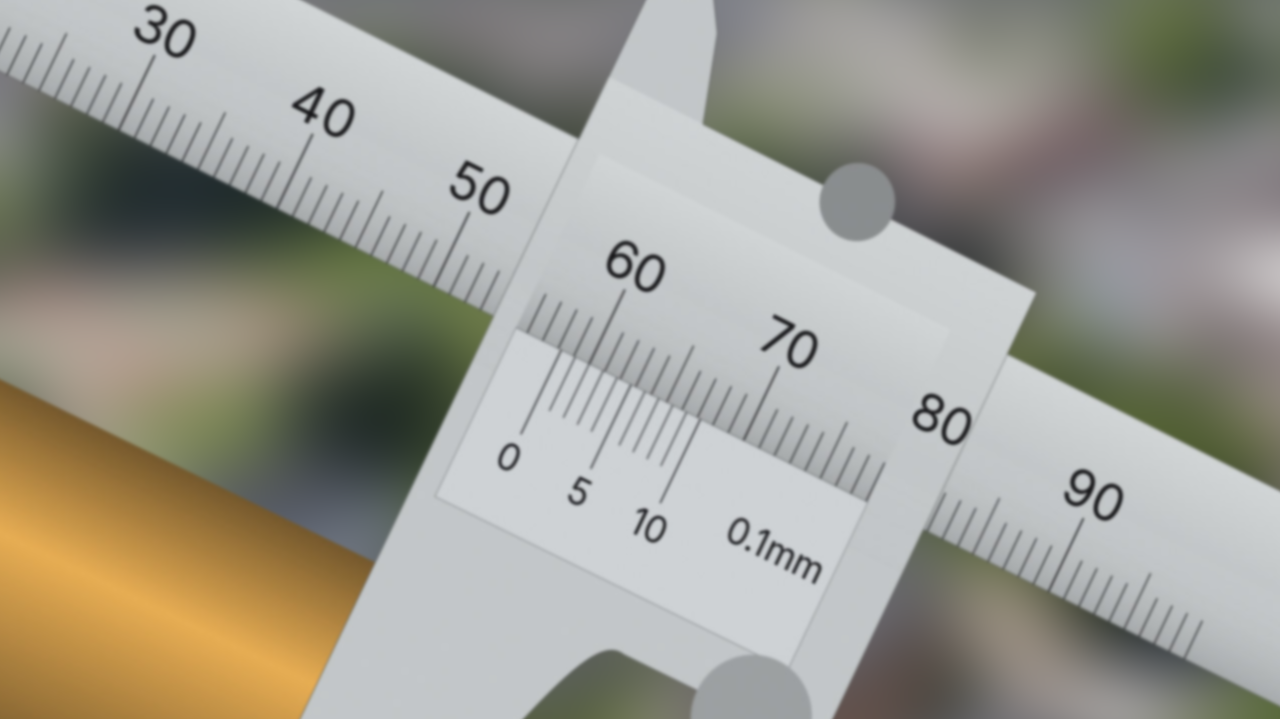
58.2mm
